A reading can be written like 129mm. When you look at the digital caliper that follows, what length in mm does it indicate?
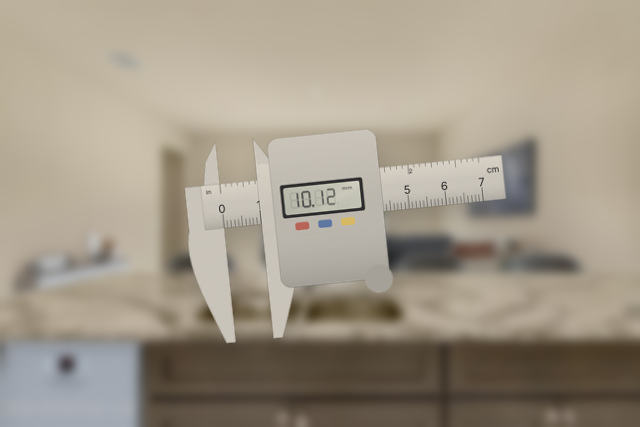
10.12mm
